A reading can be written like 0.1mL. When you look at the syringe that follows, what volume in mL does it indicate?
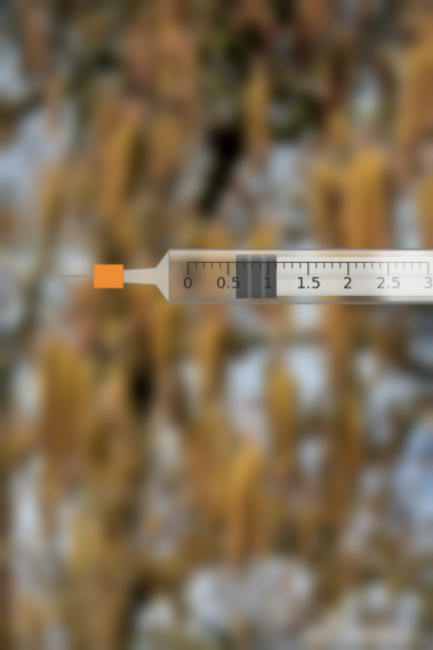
0.6mL
